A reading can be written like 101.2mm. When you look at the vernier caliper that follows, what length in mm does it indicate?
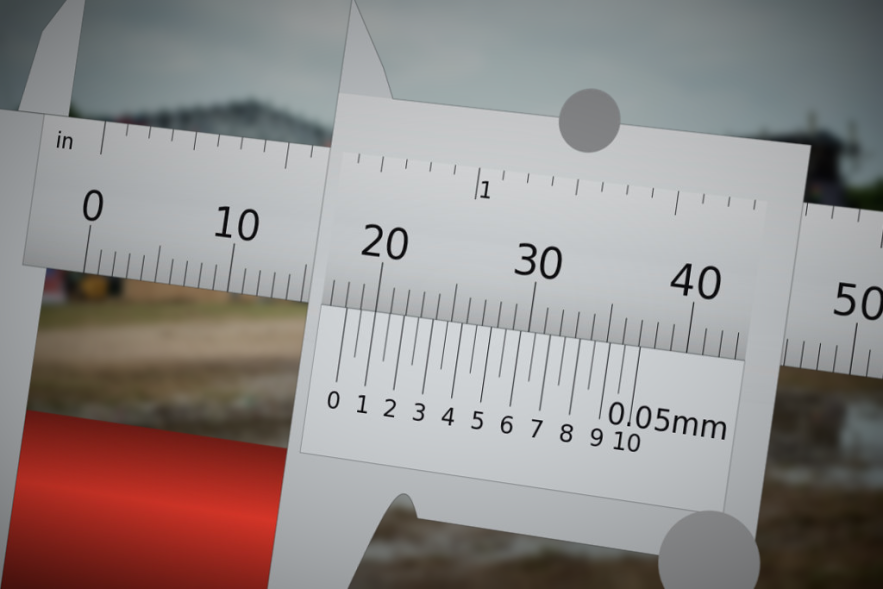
18.1mm
